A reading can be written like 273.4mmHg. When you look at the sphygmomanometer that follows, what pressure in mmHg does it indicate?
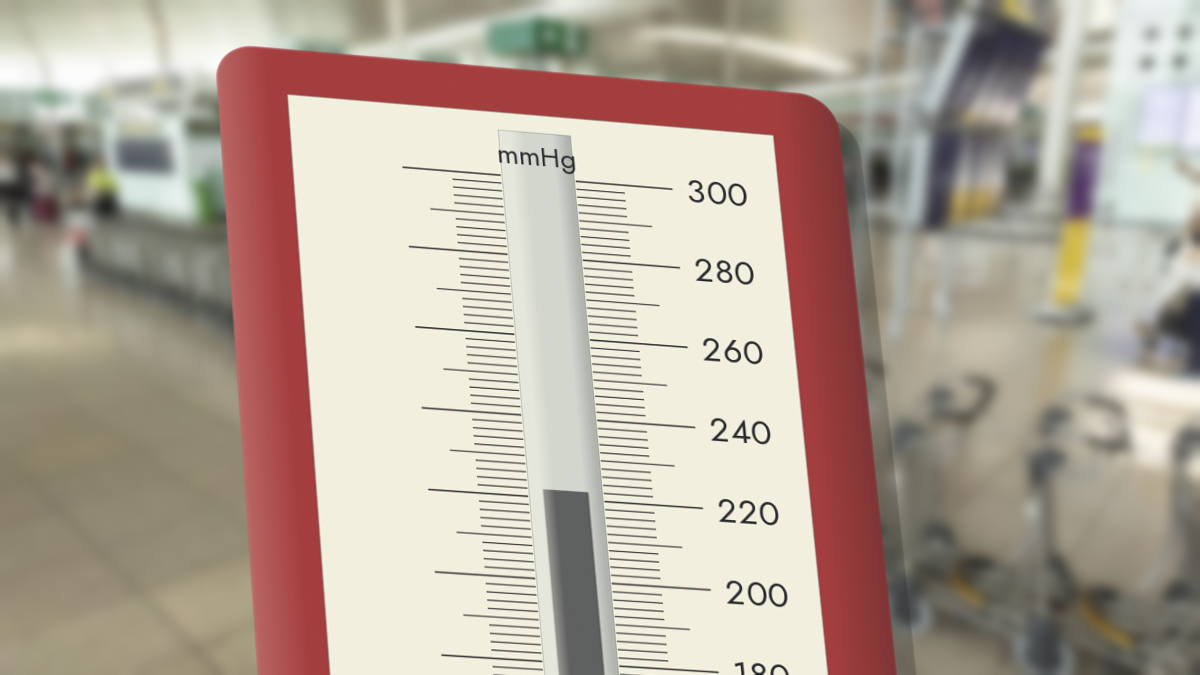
222mmHg
